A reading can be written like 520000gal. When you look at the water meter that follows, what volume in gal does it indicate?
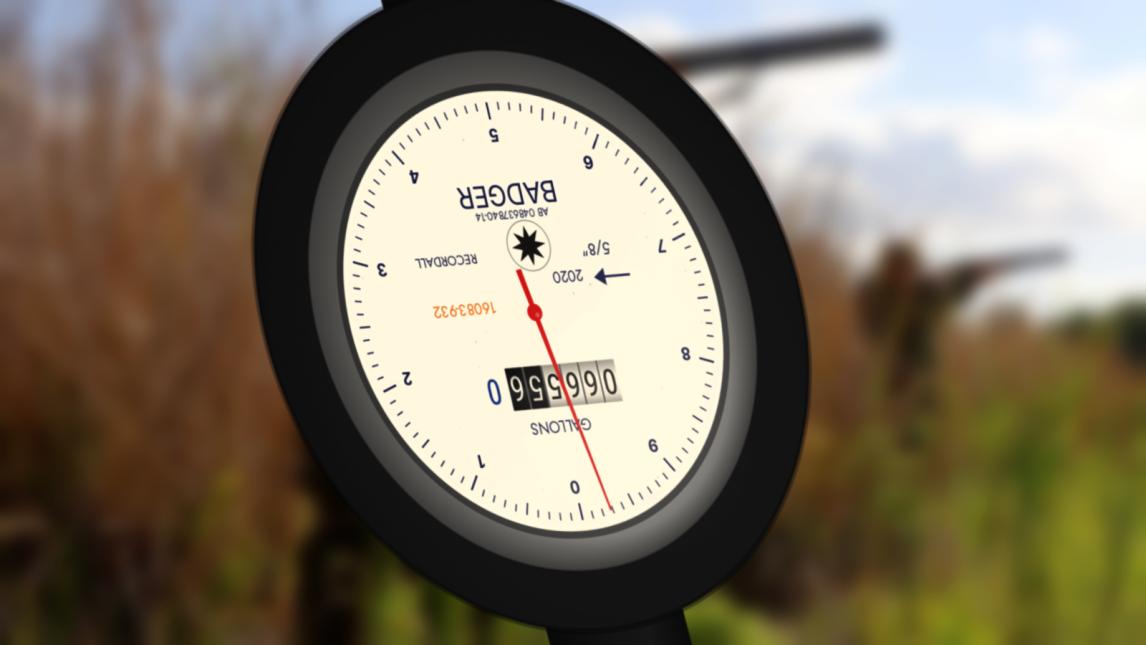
665559.7gal
